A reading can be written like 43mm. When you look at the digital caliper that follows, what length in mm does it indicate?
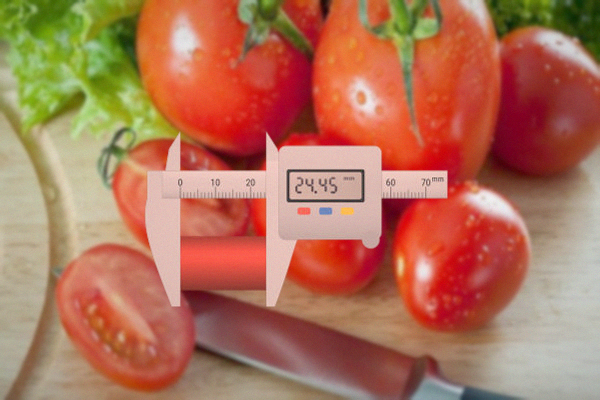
24.45mm
